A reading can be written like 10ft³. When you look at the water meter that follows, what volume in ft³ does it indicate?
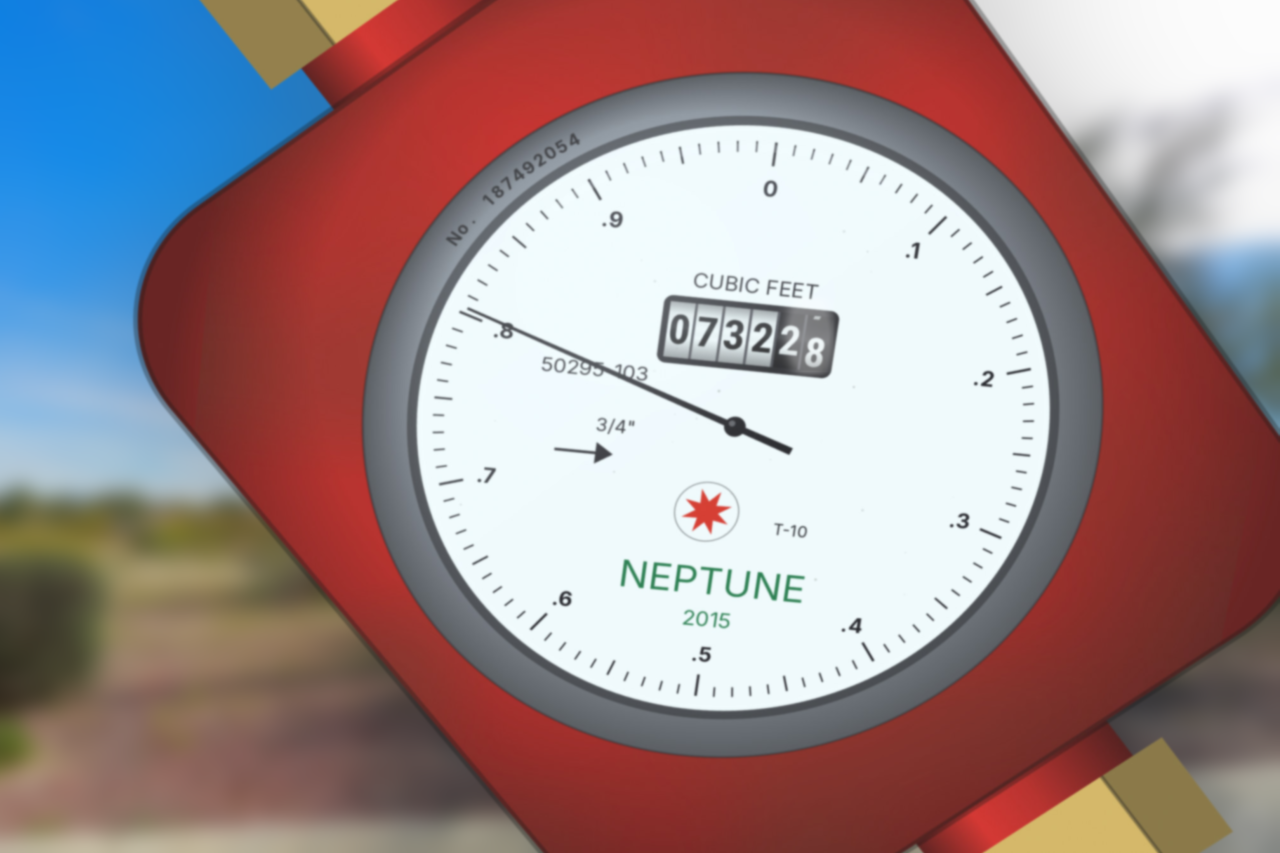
73227.80ft³
